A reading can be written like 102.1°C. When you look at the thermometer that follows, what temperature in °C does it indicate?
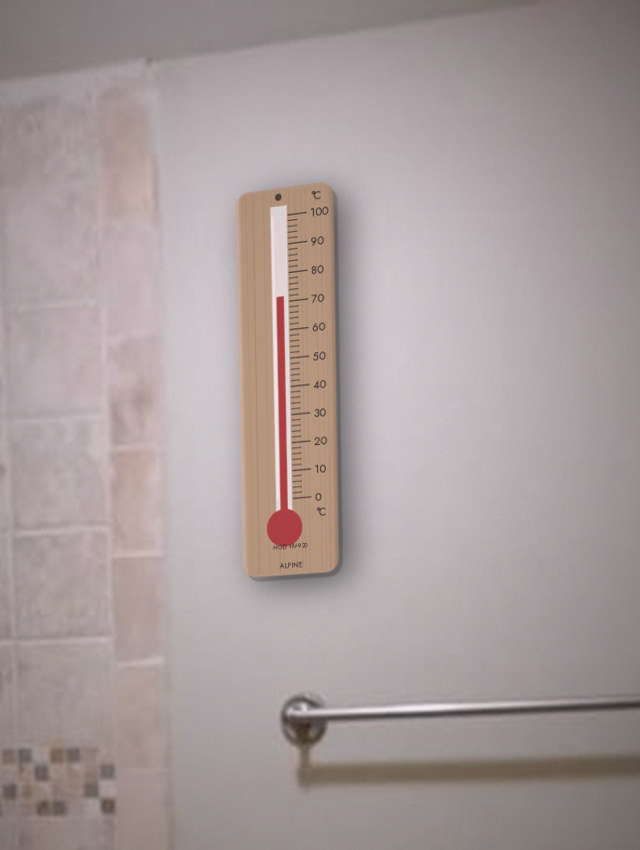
72°C
